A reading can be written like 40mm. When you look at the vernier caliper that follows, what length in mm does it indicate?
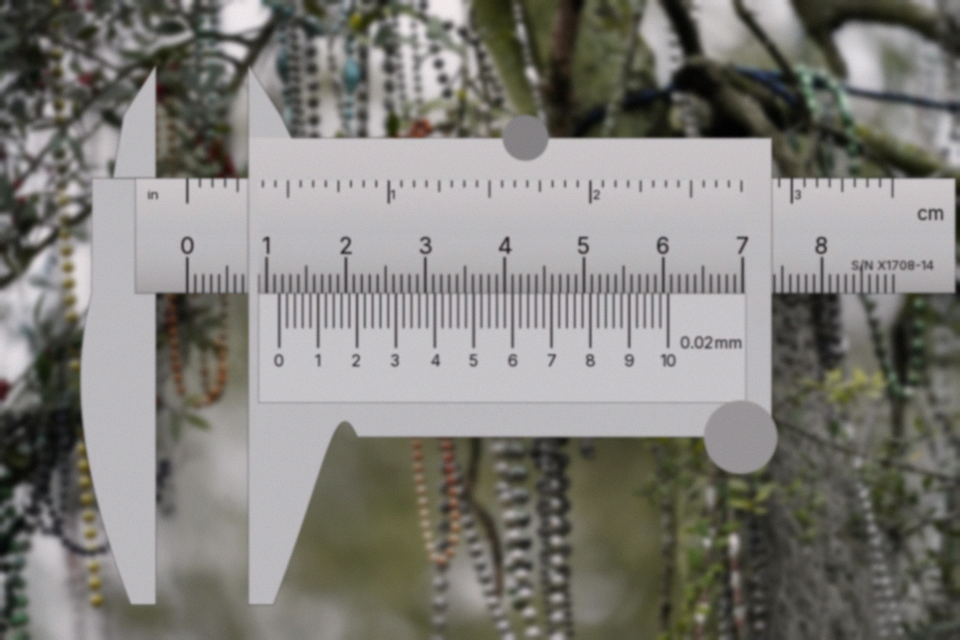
11.6mm
